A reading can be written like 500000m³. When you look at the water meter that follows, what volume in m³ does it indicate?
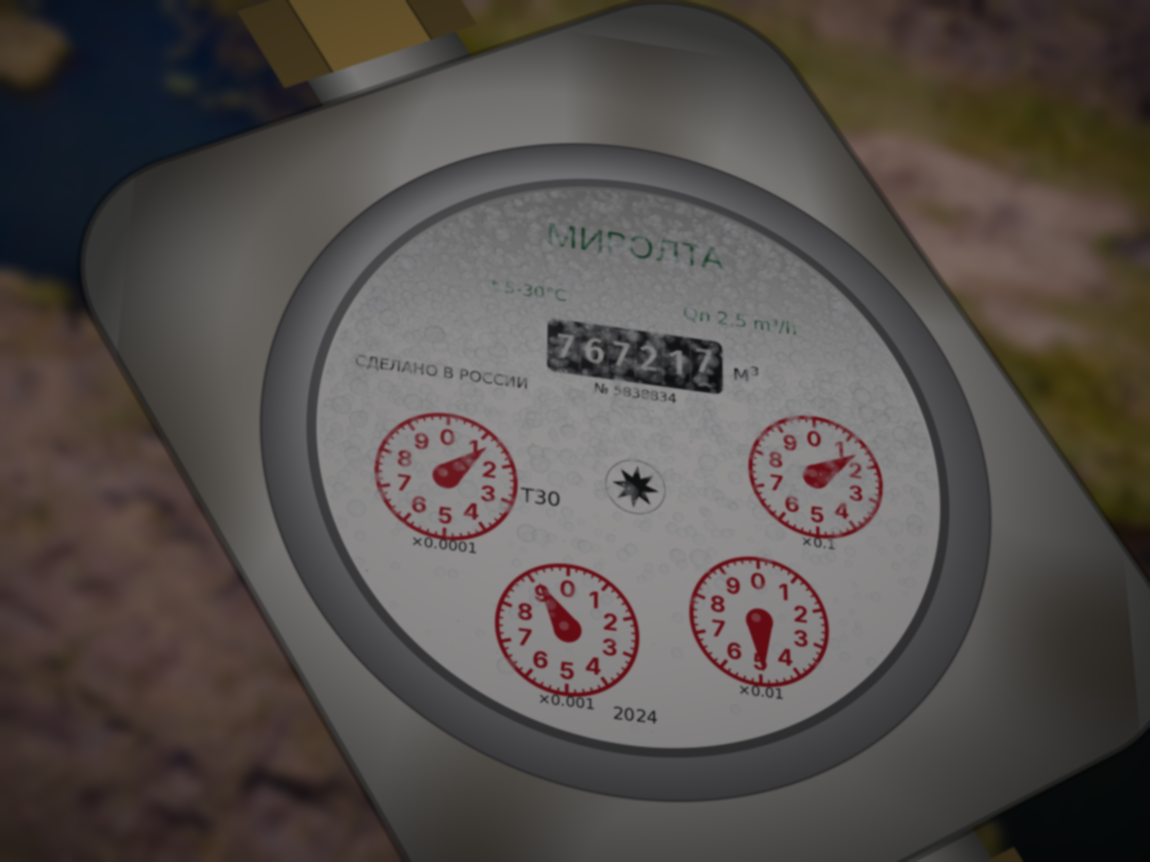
767217.1491m³
